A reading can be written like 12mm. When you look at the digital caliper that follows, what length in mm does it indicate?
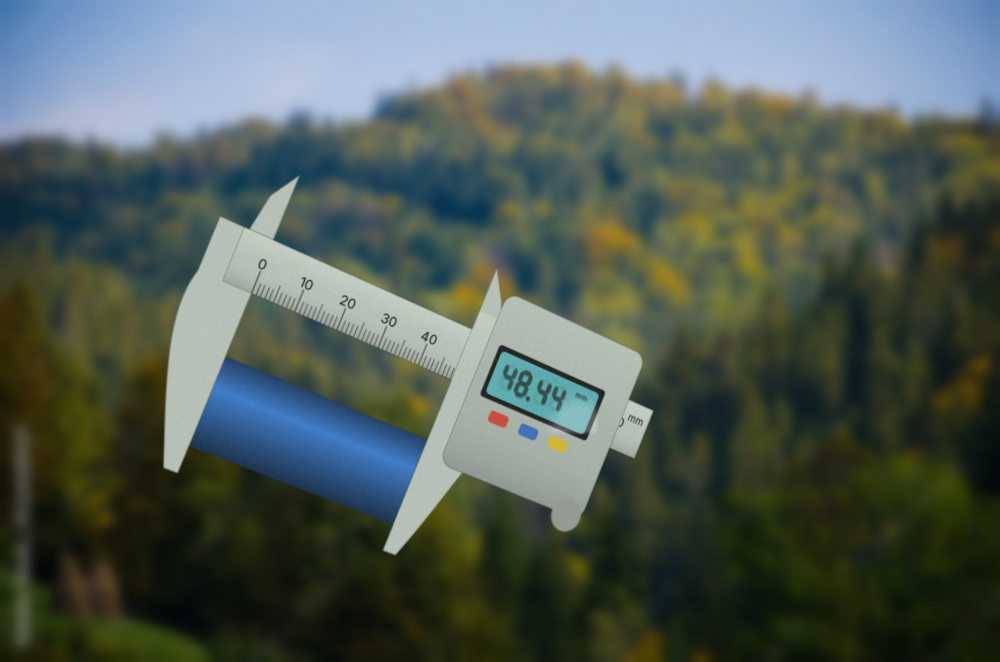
48.44mm
